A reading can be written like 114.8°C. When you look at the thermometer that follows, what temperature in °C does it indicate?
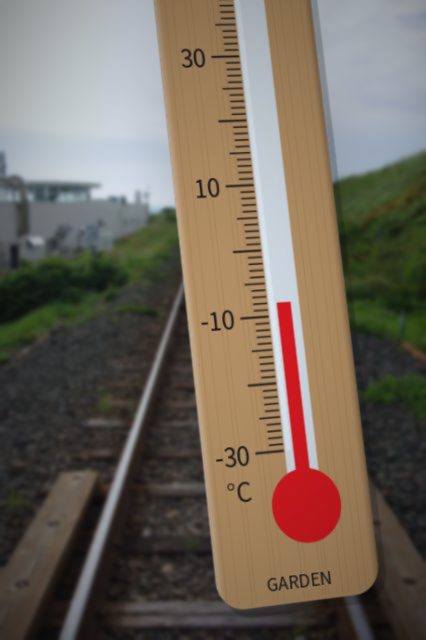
-8°C
